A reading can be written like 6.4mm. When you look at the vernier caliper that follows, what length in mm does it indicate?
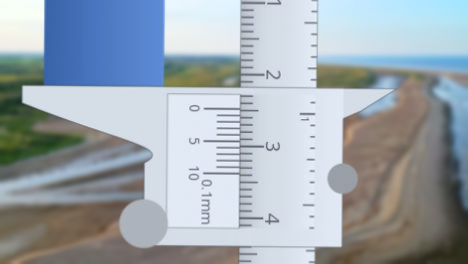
24.8mm
